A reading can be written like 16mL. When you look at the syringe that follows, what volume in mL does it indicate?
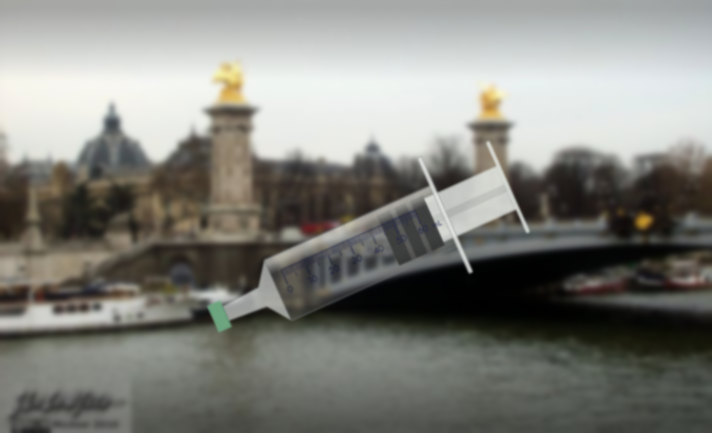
45mL
